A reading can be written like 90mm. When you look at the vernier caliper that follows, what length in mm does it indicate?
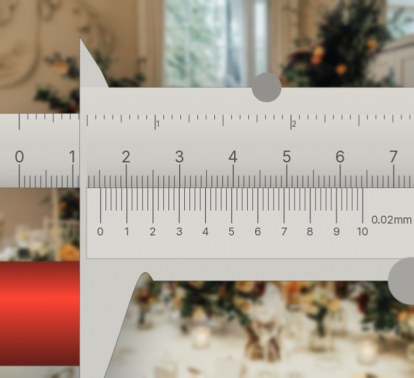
15.2mm
